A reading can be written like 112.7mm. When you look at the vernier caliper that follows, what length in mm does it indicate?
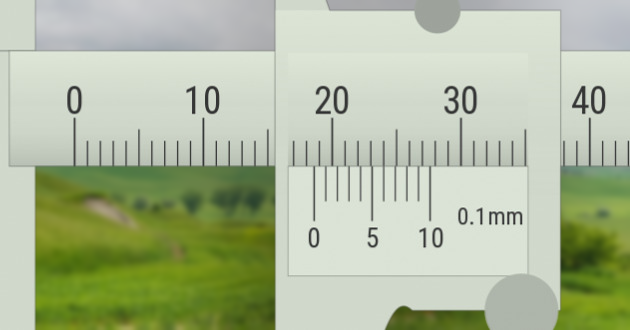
18.6mm
